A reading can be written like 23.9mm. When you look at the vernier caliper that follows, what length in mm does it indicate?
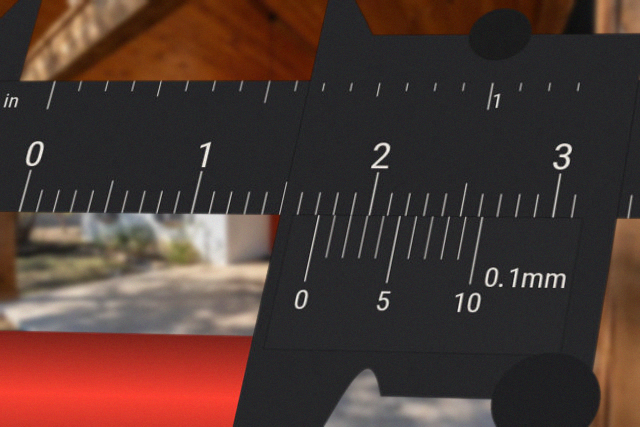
17.2mm
